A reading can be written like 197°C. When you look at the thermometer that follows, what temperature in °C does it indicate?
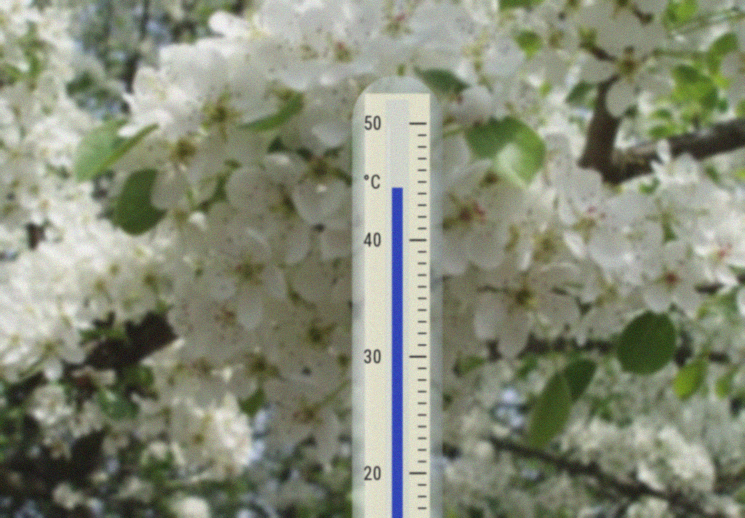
44.5°C
